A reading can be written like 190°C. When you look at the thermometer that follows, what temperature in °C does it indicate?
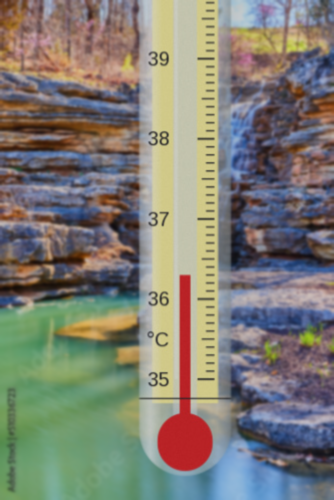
36.3°C
